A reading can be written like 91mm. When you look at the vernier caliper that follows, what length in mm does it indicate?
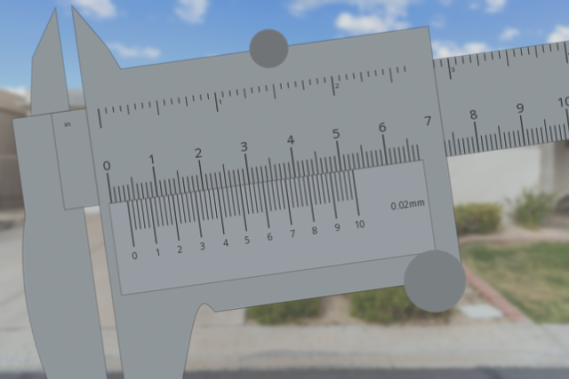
3.5mm
